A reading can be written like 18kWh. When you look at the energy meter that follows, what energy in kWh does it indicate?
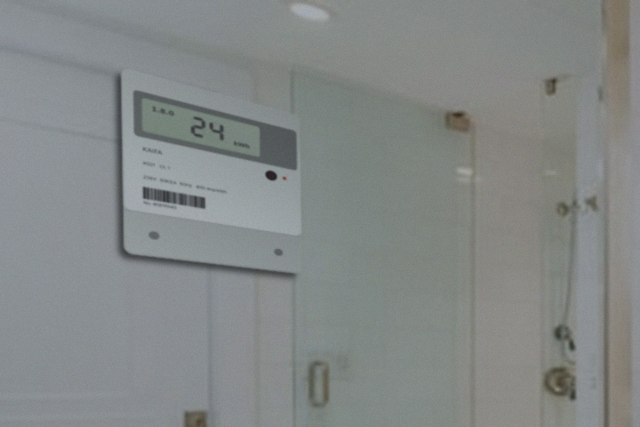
24kWh
